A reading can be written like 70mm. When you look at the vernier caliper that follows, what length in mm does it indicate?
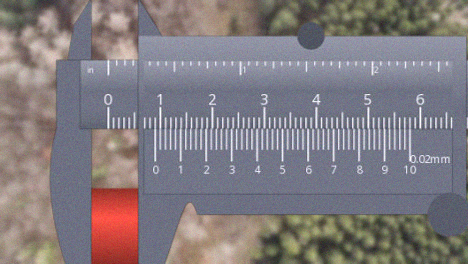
9.0mm
